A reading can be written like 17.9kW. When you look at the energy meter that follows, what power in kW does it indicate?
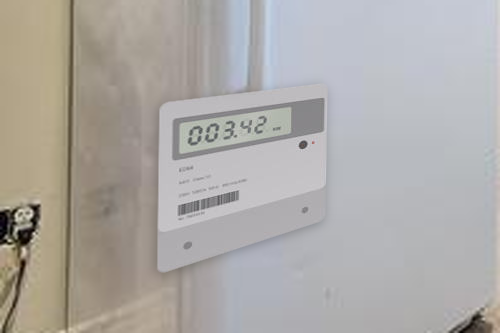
3.42kW
